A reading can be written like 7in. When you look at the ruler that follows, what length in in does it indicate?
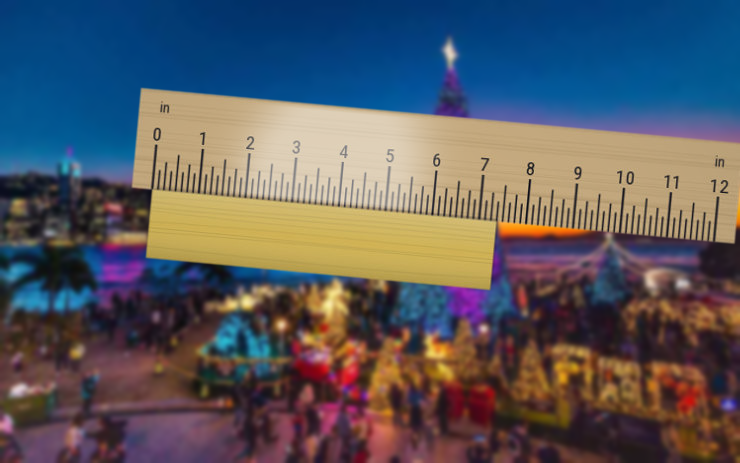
7.375in
